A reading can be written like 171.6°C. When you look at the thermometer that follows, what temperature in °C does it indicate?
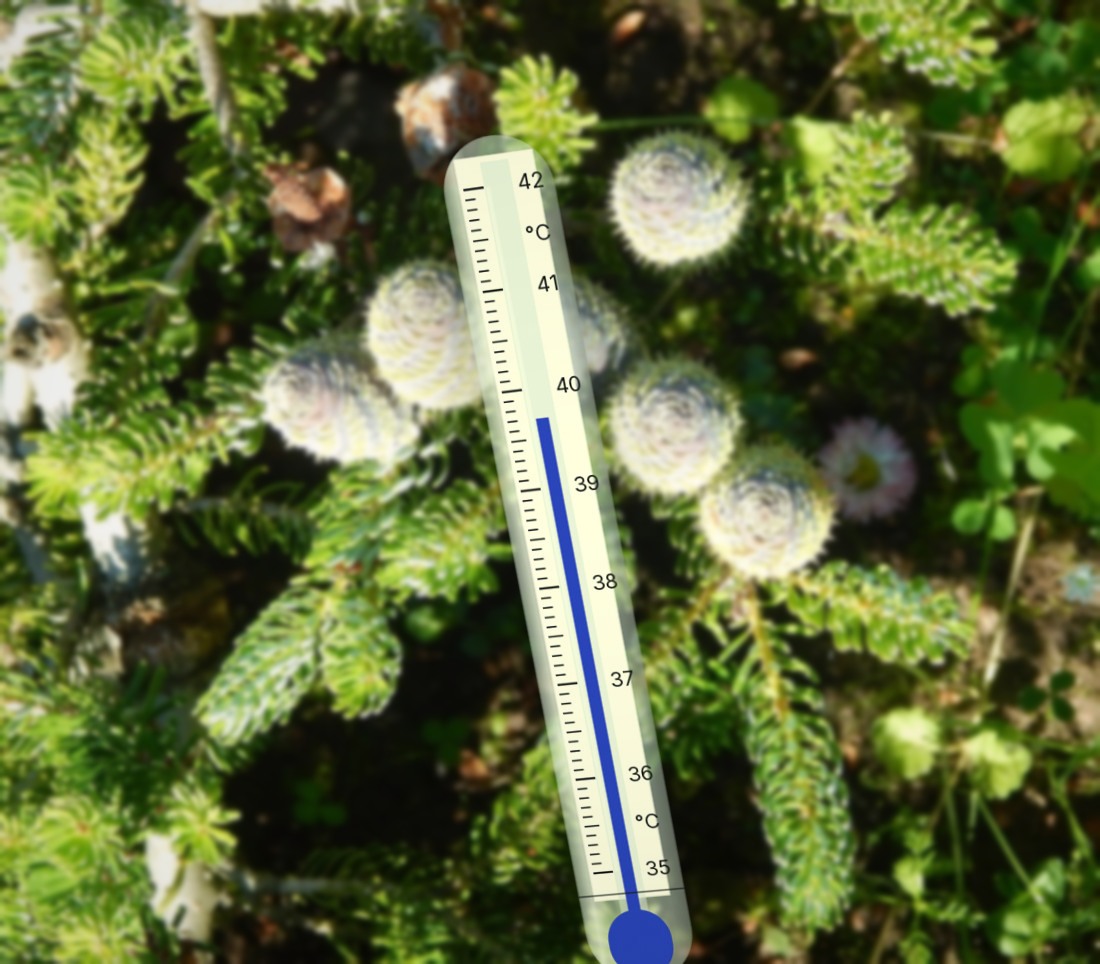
39.7°C
